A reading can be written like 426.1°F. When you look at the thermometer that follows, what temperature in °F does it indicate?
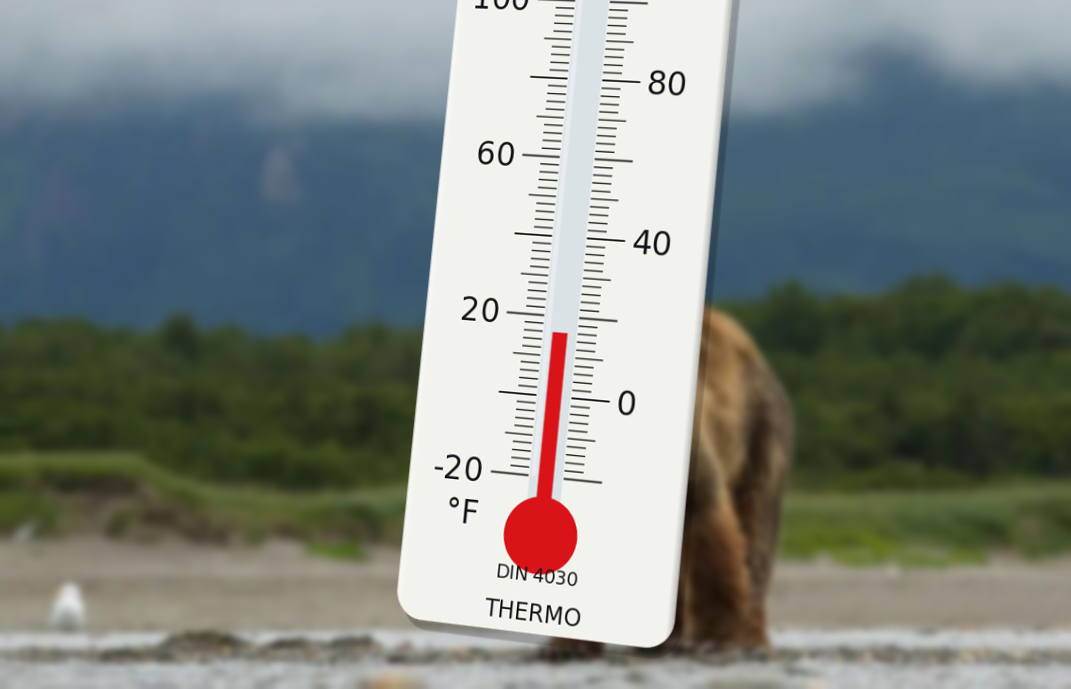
16°F
